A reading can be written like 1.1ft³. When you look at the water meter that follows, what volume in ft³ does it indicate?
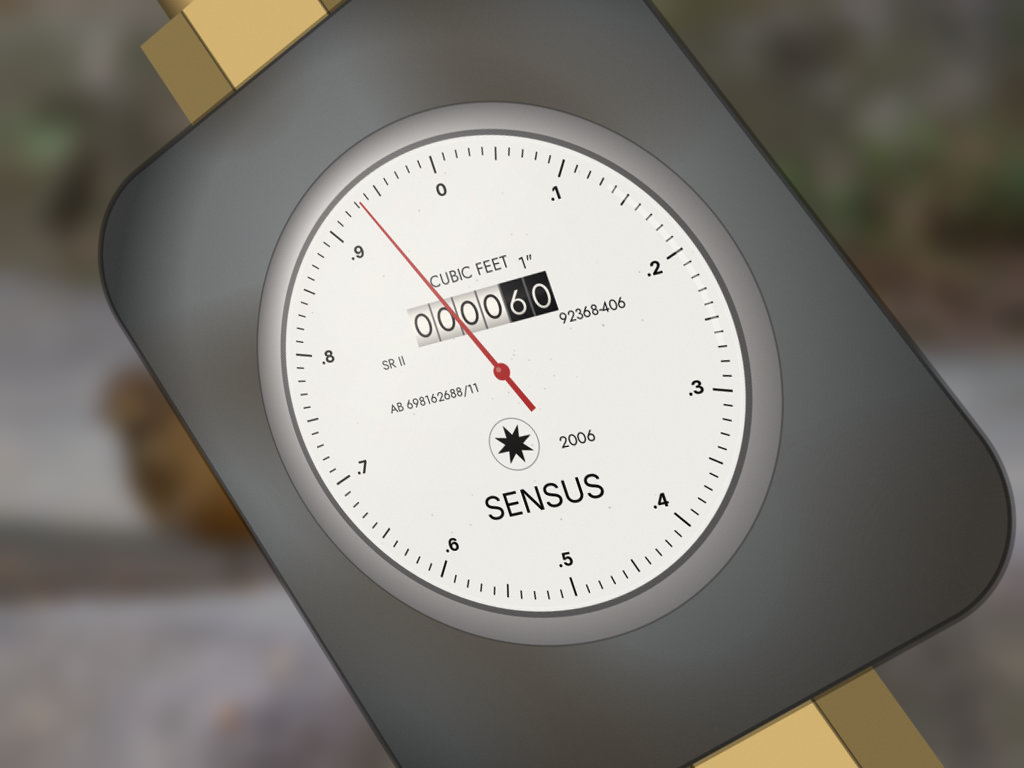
59.93ft³
